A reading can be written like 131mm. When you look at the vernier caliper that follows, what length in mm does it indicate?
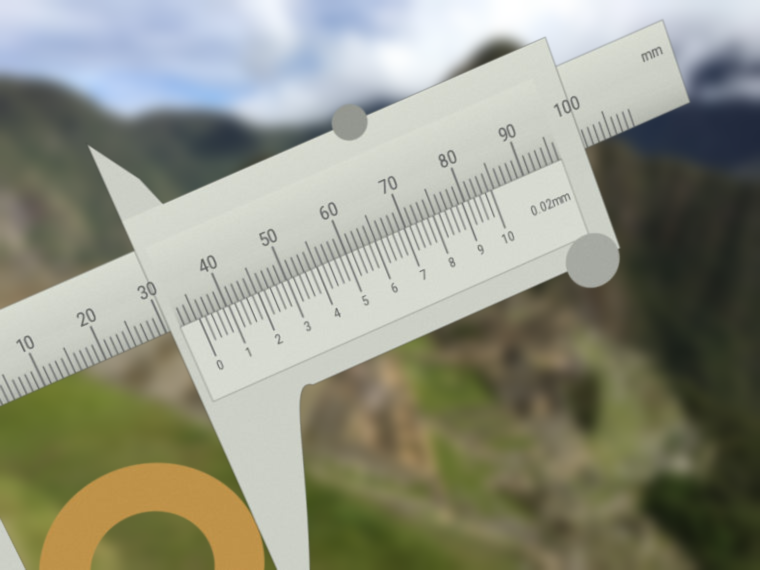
35.5mm
